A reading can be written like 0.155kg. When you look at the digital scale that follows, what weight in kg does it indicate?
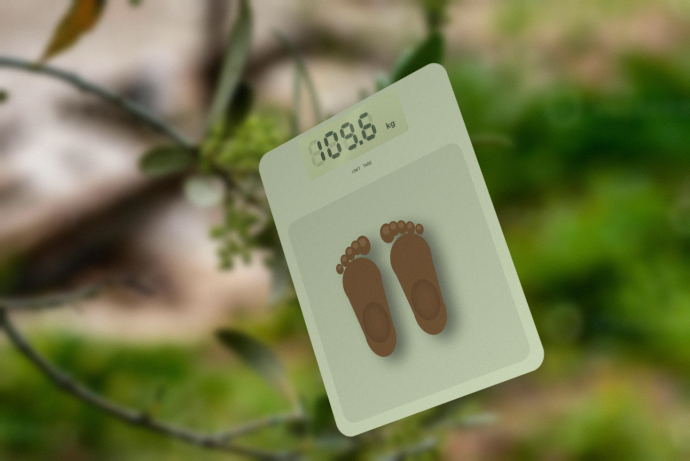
109.6kg
